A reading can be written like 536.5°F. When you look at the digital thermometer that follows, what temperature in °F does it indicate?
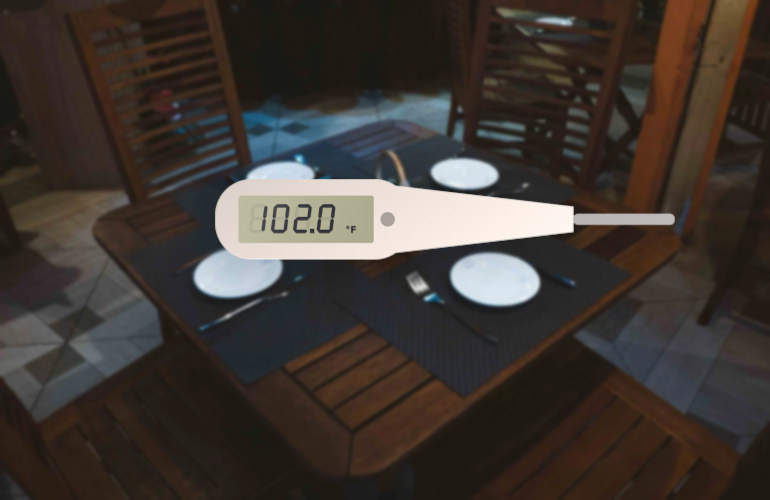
102.0°F
